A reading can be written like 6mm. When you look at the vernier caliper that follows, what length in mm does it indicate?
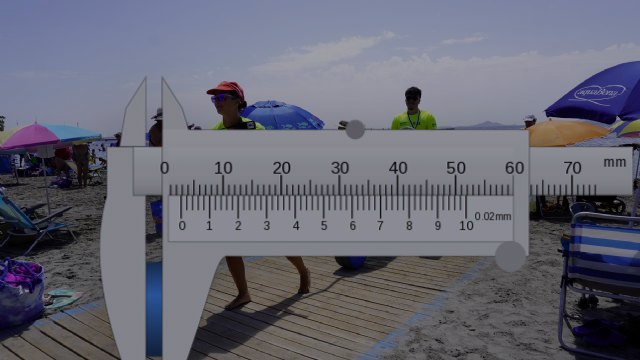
2.8mm
